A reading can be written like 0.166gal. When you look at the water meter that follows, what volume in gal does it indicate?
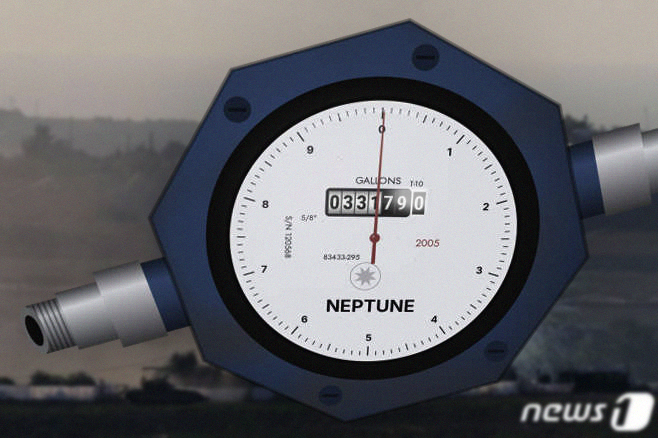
331790.0gal
